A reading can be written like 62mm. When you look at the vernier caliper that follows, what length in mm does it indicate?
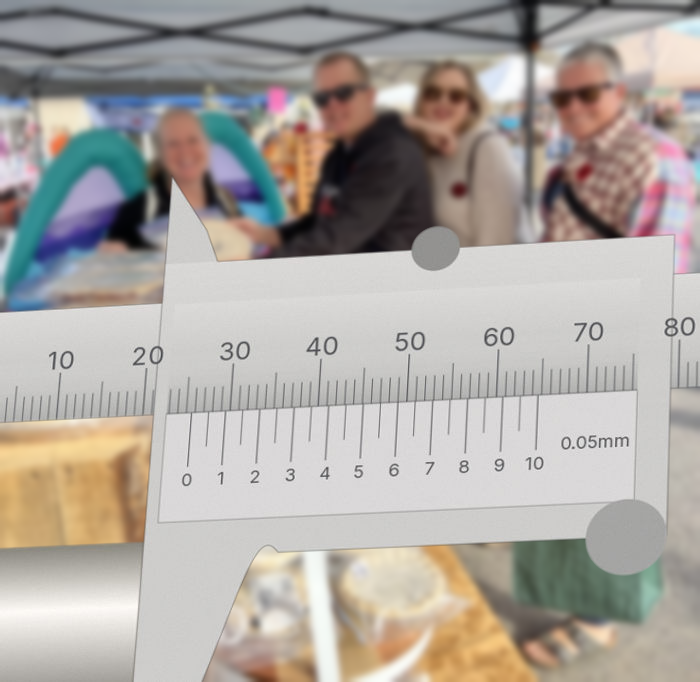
25.6mm
